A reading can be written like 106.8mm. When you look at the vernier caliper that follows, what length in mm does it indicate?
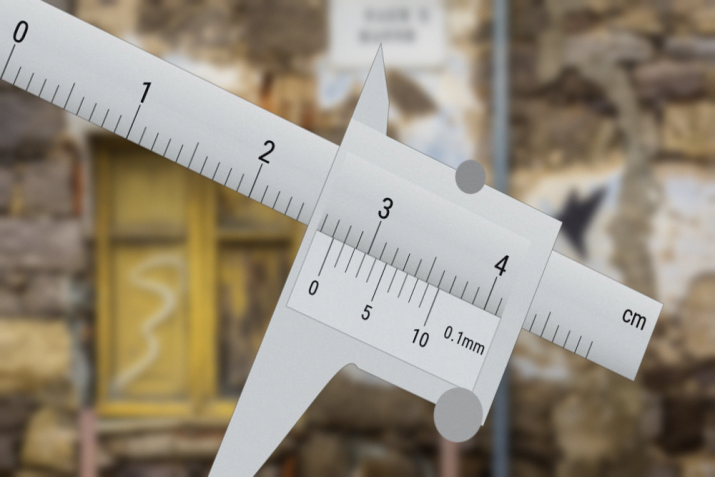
27.1mm
